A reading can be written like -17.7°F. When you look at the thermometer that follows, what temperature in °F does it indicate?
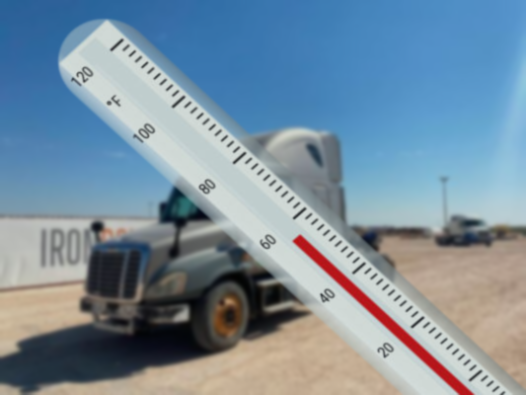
56°F
